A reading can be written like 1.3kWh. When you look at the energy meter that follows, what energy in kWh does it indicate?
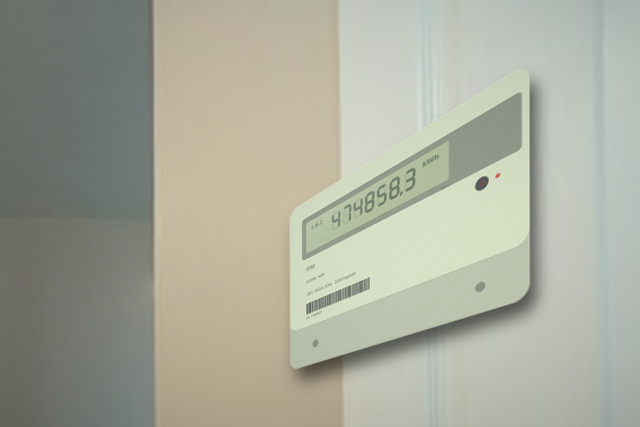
474858.3kWh
